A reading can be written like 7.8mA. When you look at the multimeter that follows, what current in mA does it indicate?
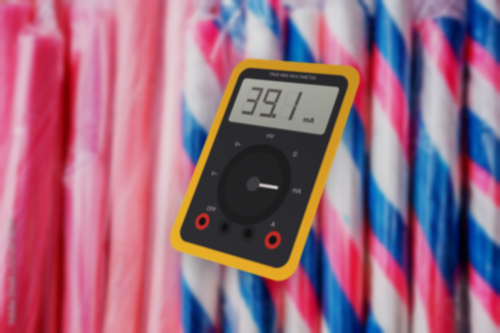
39.1mA
